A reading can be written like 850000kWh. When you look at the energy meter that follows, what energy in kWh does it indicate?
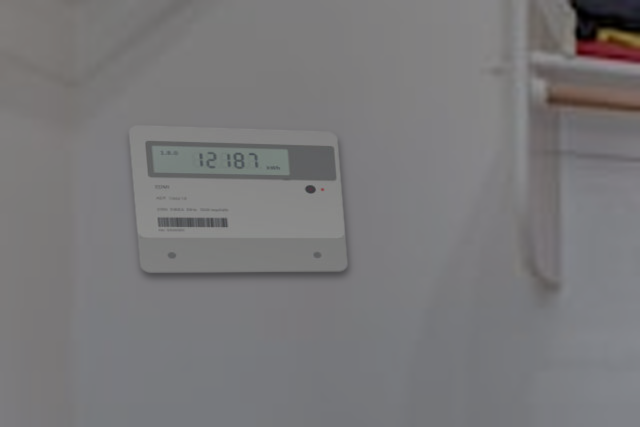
12187kWh
